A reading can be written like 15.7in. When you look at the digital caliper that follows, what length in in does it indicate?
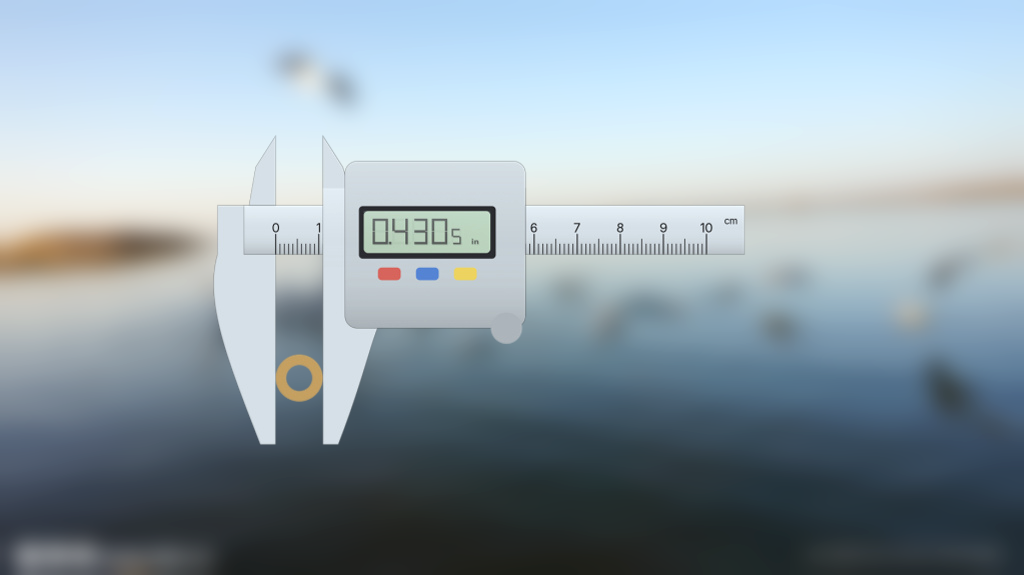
0.4305in
